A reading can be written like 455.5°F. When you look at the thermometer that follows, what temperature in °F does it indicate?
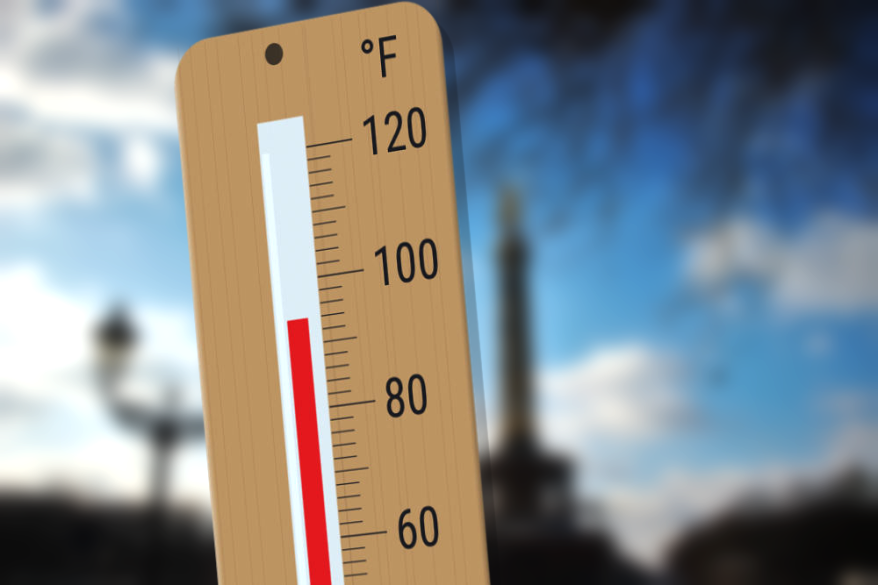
94°F
